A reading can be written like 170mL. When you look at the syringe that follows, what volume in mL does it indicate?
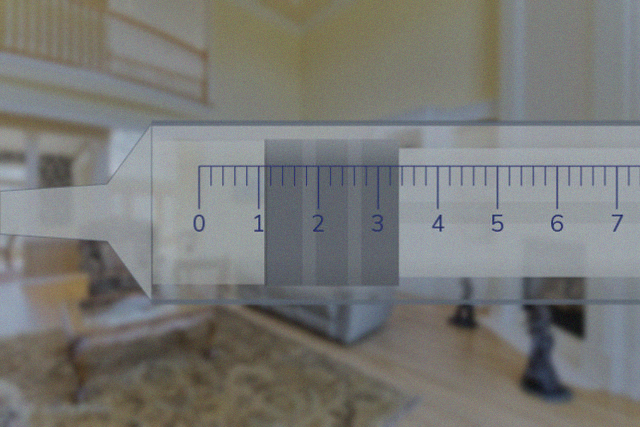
1.1mL
